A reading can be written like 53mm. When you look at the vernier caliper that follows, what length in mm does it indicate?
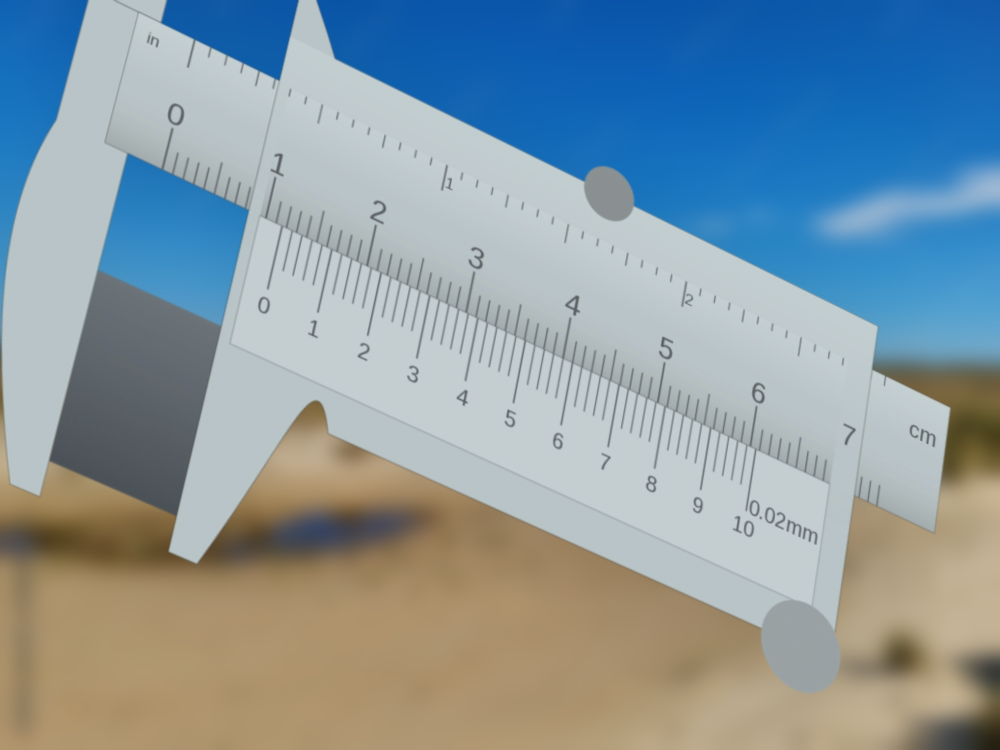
11.6mm
